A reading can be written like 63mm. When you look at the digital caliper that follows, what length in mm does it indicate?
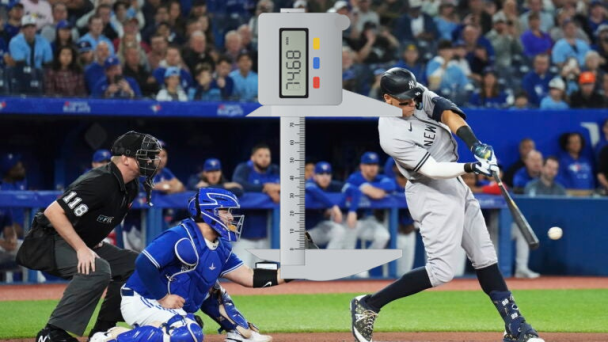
74.68mm
